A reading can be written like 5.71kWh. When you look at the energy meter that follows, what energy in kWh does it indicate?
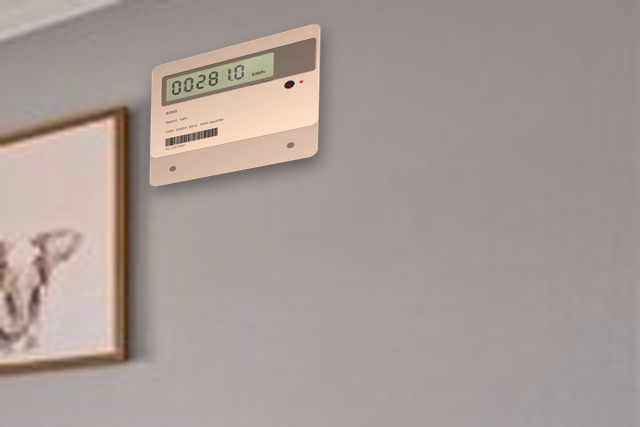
281.0kWh
